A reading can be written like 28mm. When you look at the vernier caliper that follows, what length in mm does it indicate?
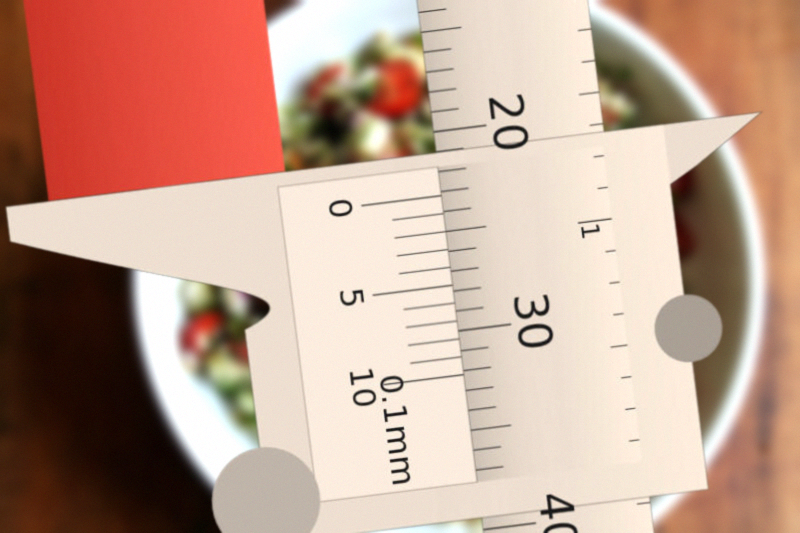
23.2mm
